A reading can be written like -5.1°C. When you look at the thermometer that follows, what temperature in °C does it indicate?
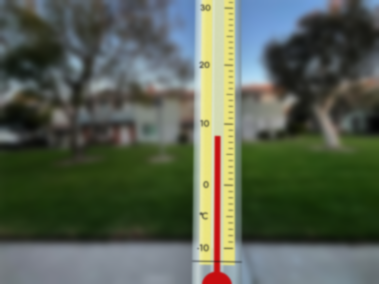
8°C
